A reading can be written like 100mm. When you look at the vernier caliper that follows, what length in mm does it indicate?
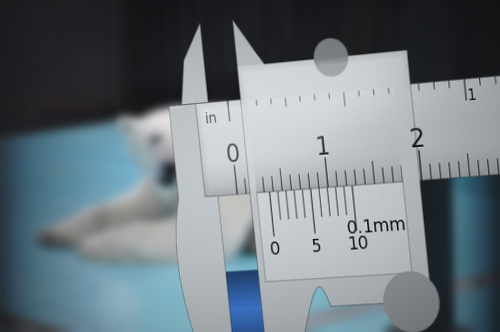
3.6mm
